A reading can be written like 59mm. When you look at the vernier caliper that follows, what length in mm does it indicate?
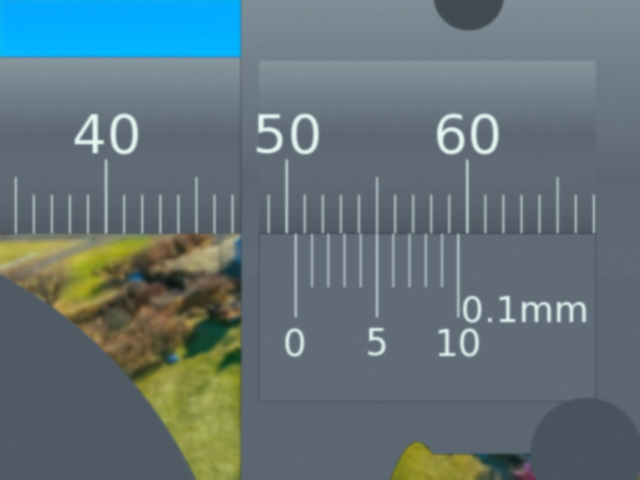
50.5mm
